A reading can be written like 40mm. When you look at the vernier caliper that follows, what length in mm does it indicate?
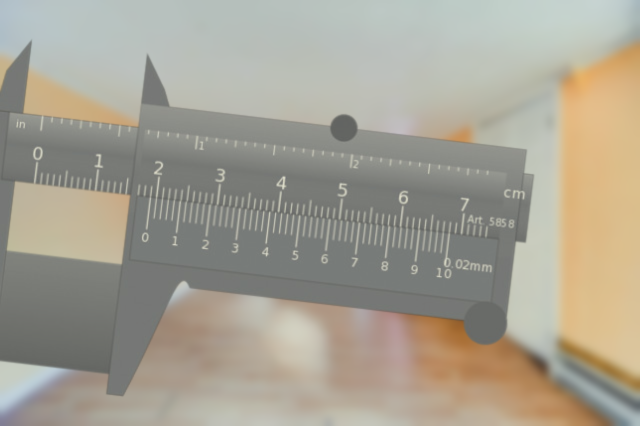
19.0mm
